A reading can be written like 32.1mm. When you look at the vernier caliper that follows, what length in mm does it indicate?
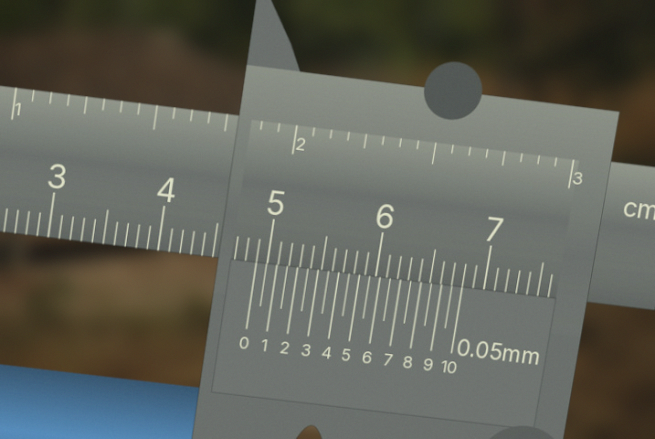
49.0mm
